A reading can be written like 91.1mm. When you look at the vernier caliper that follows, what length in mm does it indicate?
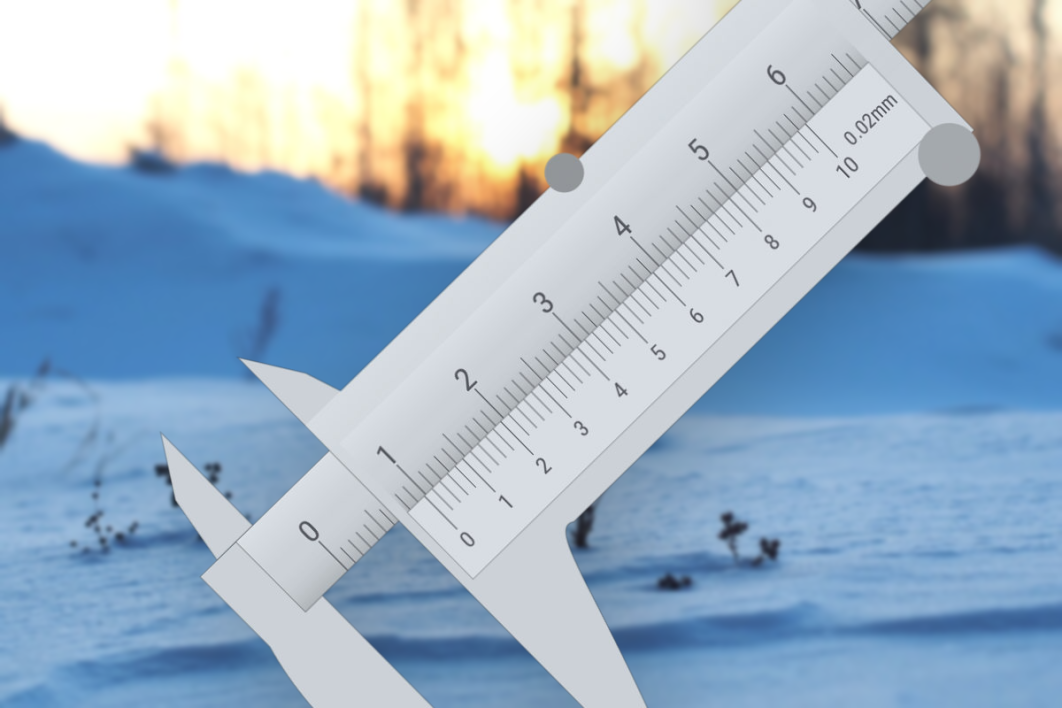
9.8mm
